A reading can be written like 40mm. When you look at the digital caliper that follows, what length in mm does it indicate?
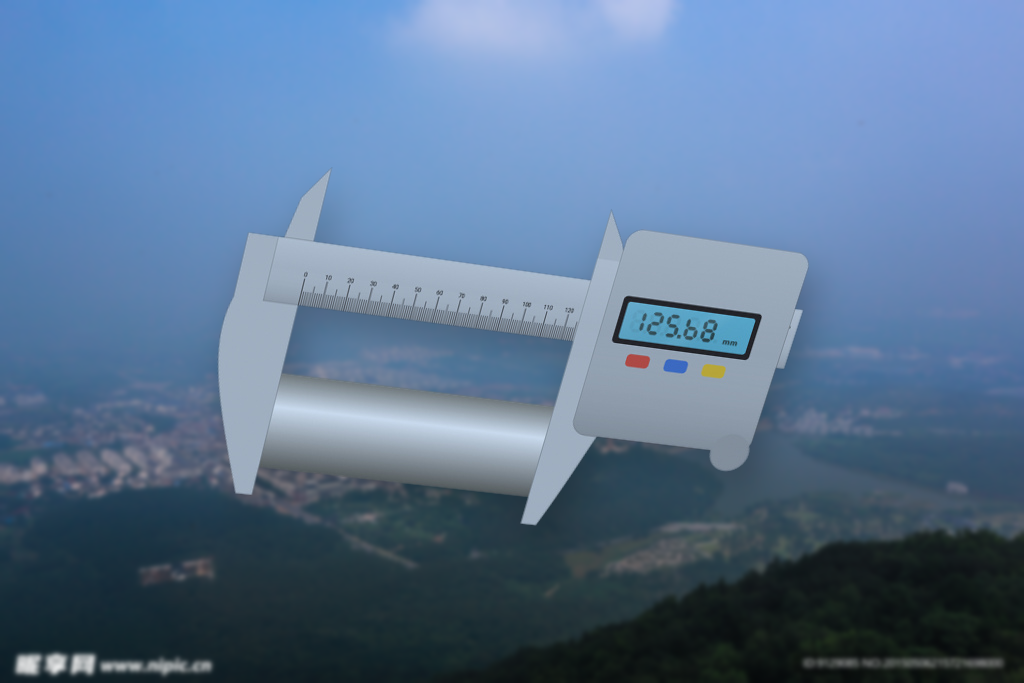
125.68mm
